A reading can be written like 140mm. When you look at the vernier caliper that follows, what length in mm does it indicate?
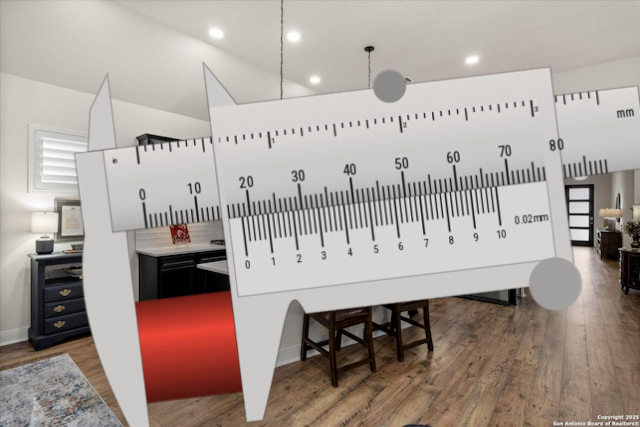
18.5mm
